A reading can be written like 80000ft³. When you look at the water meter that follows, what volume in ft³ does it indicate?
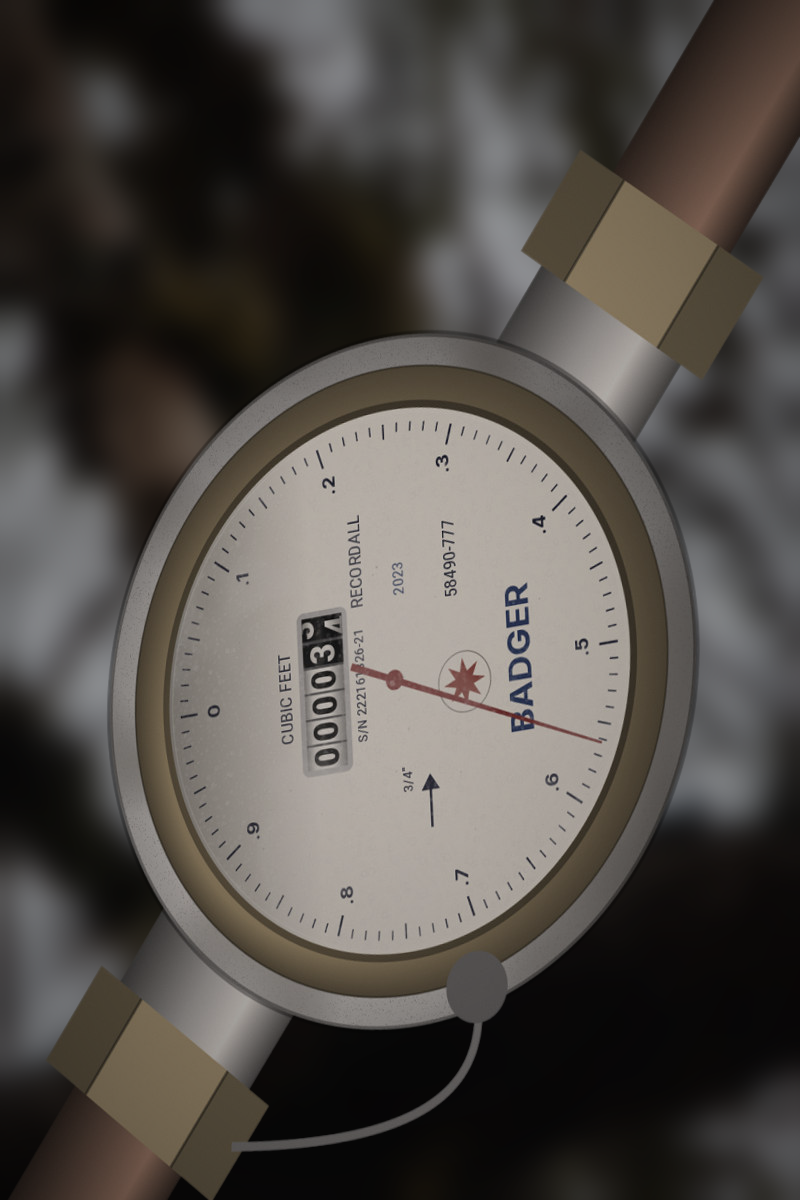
33.56ft³
